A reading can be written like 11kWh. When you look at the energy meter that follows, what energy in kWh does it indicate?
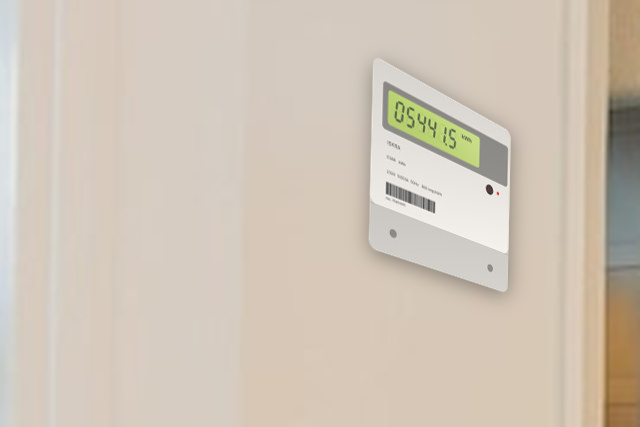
5441.5kWh
